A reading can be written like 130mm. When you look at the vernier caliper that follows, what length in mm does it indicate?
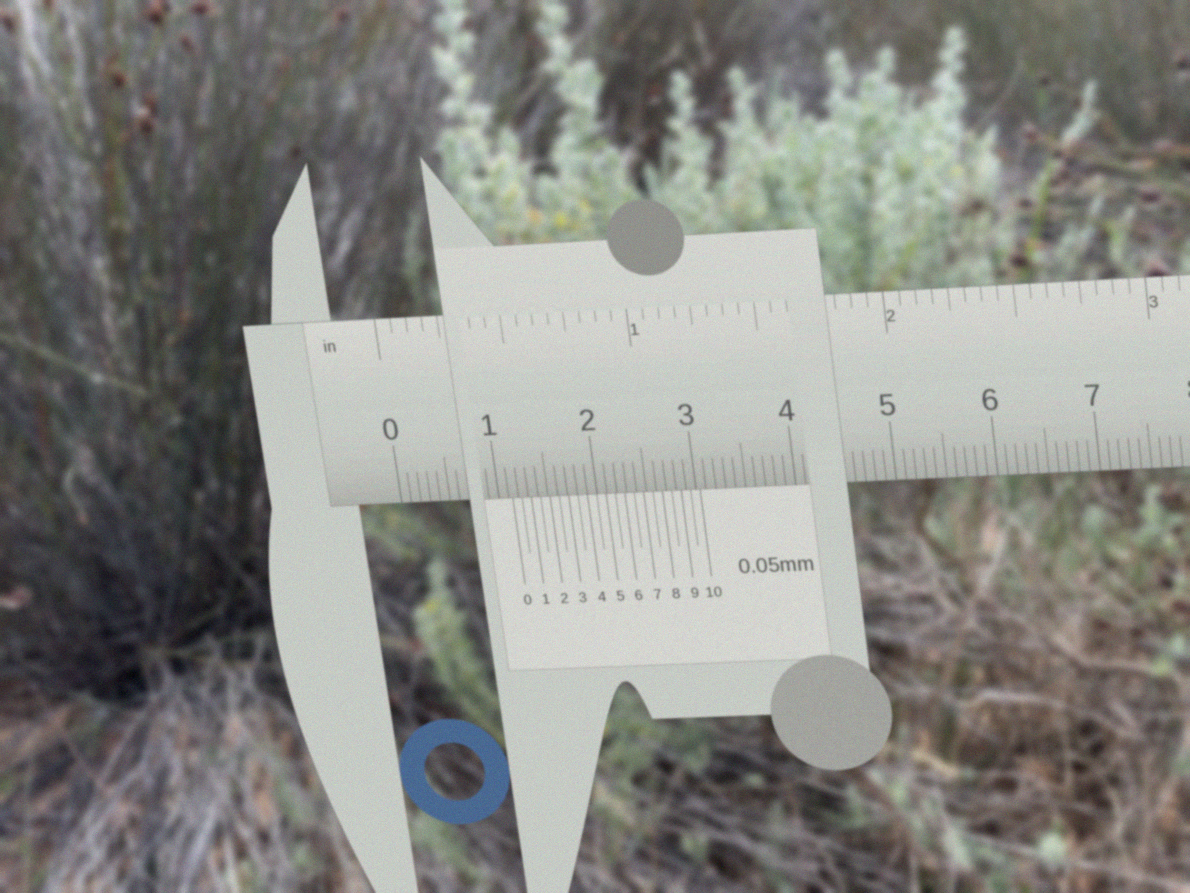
11.4mm
